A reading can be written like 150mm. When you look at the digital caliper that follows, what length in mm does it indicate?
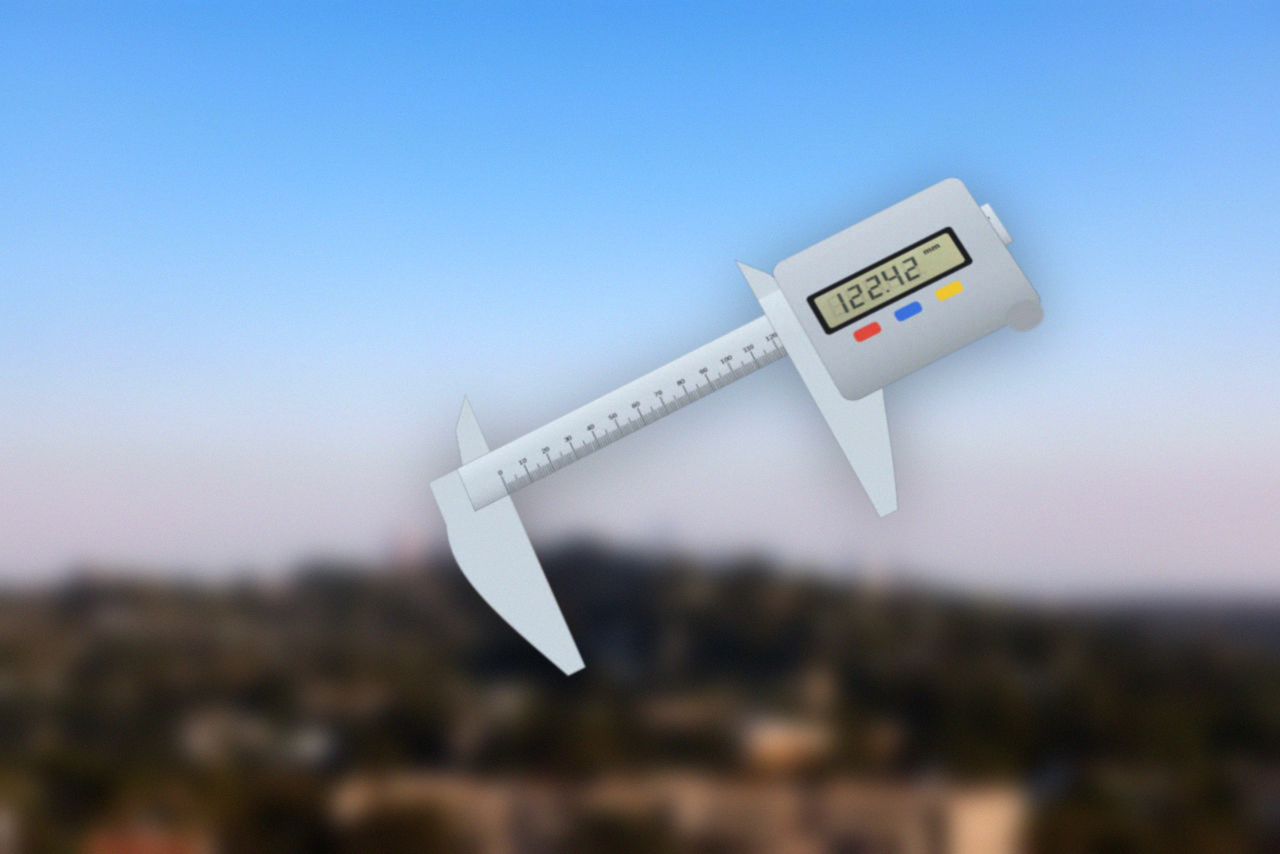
122.42mm
